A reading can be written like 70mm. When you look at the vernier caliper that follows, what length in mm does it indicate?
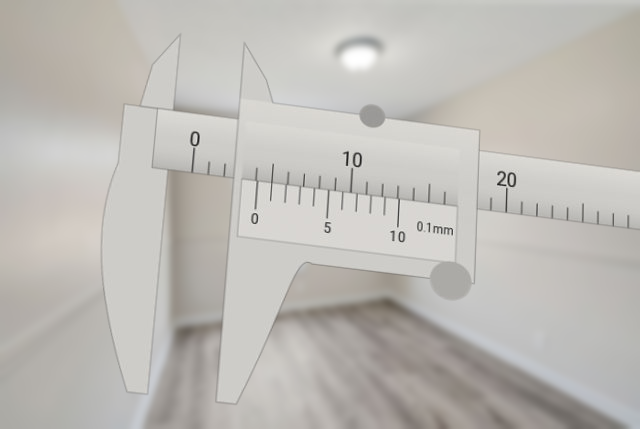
4.1mm
